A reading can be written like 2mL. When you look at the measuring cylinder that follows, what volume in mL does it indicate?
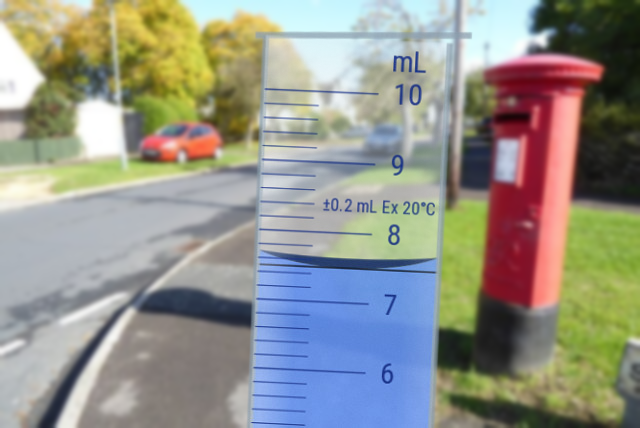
7.5mL
